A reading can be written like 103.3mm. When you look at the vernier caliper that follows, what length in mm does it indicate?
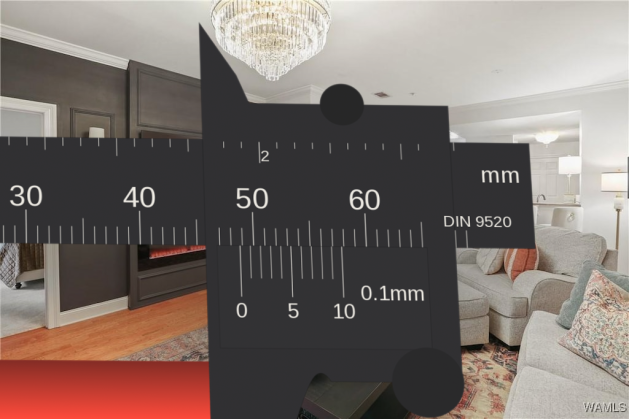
48.8mm
